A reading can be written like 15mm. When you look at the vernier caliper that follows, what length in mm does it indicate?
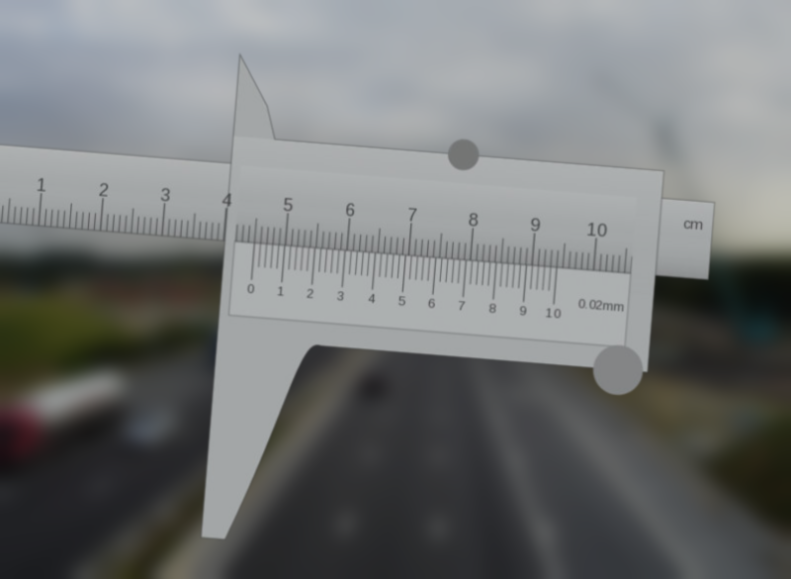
45.0mm
